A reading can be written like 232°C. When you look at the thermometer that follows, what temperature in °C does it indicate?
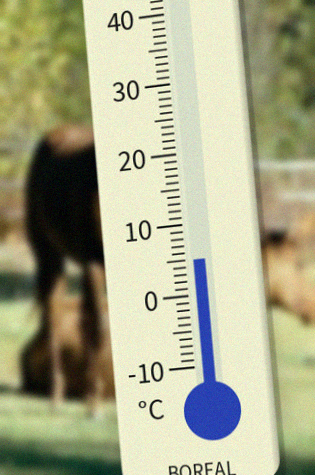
5°C
